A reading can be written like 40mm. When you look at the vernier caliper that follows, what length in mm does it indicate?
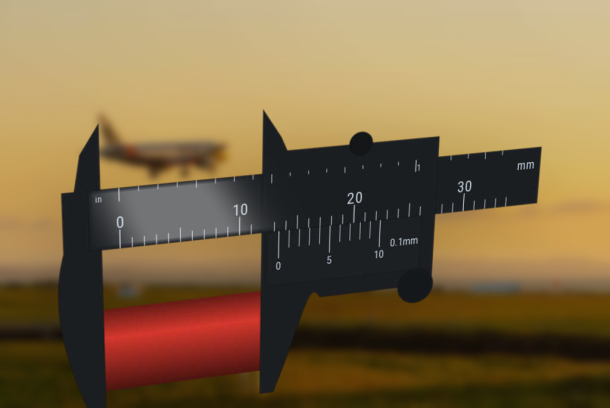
13.4mm
